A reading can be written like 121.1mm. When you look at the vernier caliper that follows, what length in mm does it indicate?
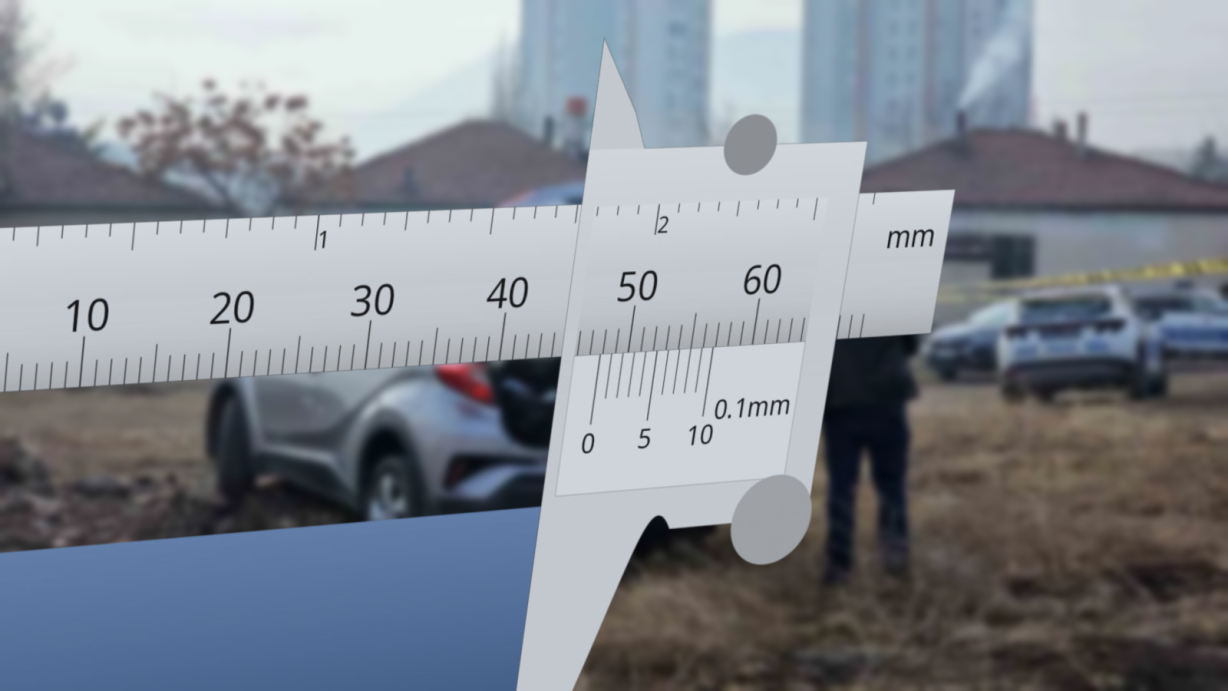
47.8mm
